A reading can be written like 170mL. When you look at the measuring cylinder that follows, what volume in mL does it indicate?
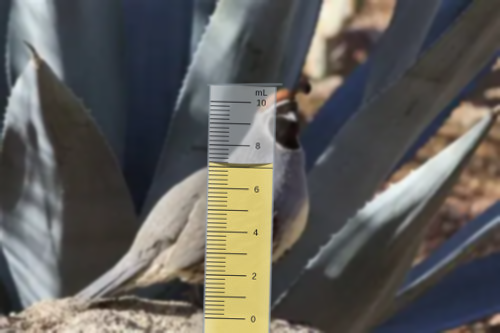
7mL
